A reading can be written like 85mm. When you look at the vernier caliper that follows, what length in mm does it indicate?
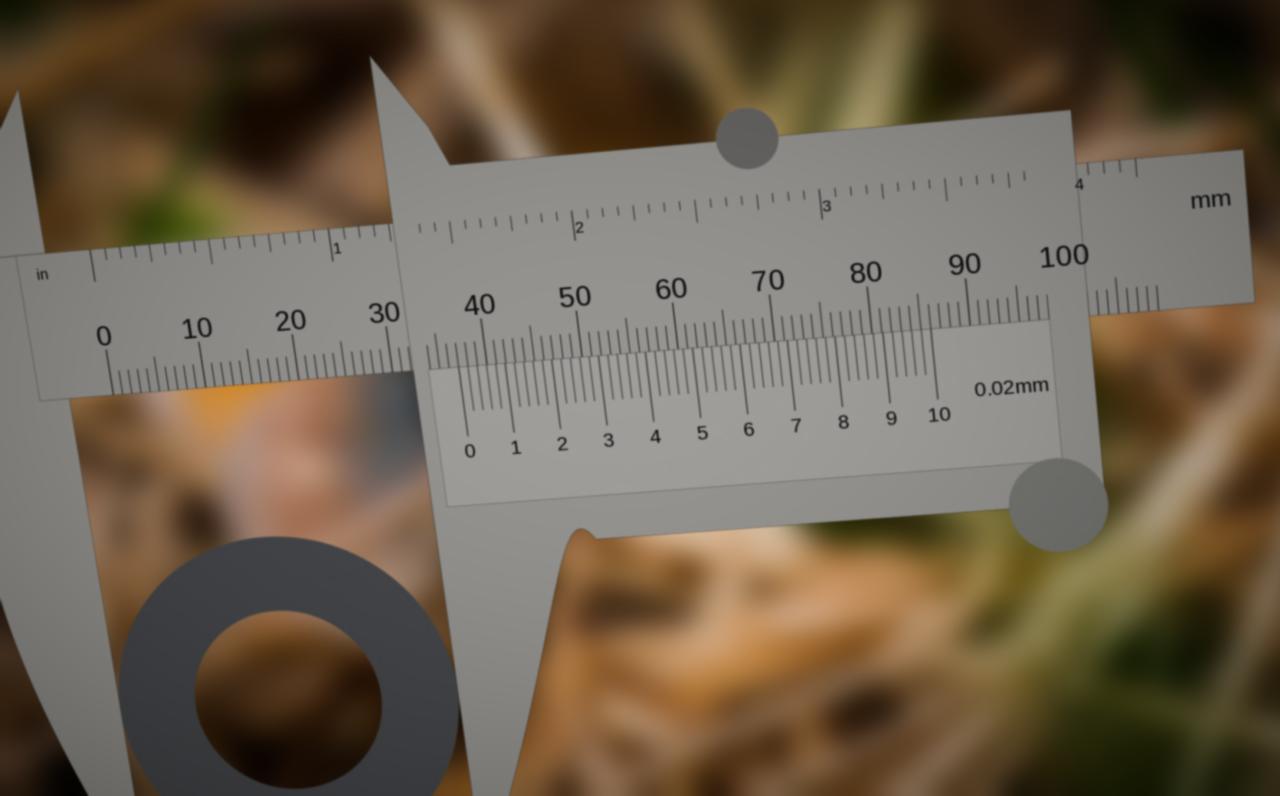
37.0mm
